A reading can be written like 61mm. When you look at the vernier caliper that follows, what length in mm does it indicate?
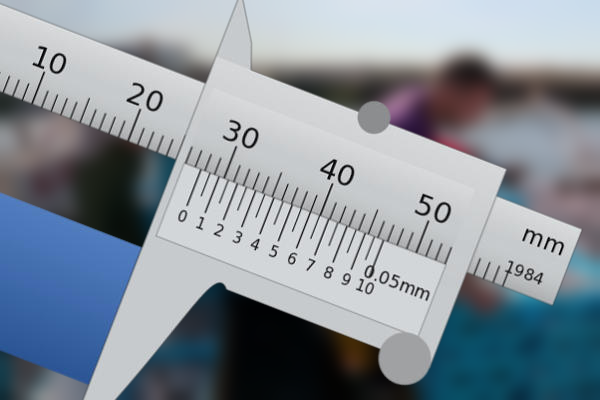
27.6mm
